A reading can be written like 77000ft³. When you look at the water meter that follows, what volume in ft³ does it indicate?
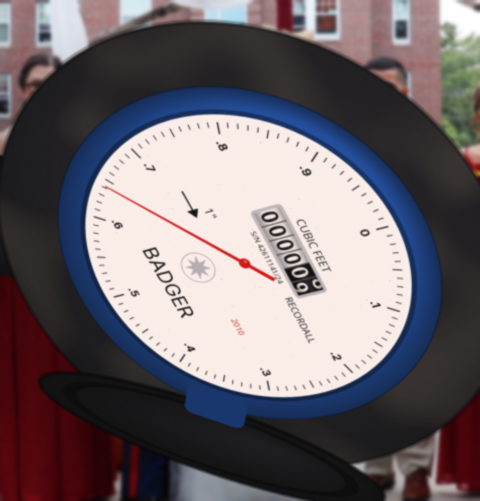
8.64ft³
